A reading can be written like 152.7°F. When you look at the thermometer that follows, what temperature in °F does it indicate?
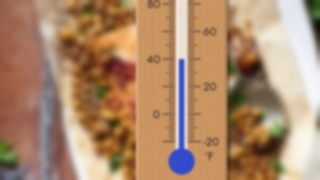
40°F
